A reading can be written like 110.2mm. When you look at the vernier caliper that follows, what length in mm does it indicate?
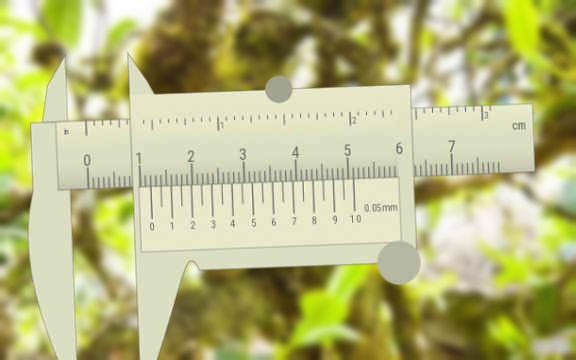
12.0mm
